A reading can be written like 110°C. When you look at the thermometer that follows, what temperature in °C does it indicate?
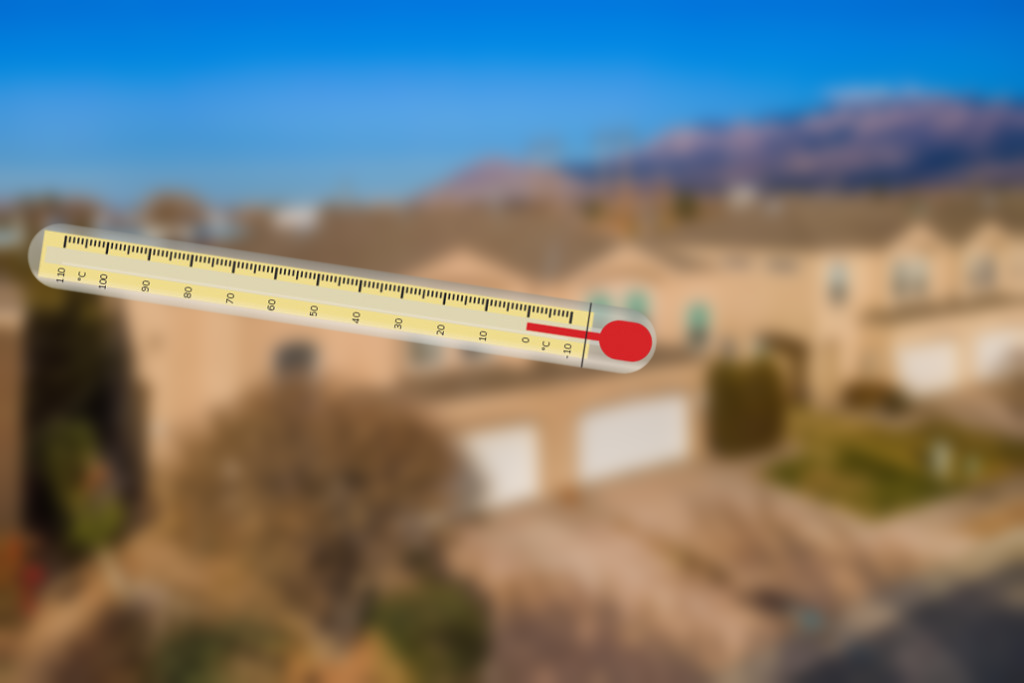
0°C
